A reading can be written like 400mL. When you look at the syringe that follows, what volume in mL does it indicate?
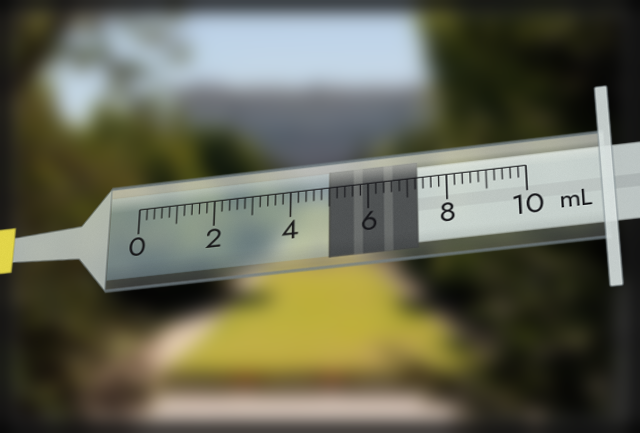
5mL
